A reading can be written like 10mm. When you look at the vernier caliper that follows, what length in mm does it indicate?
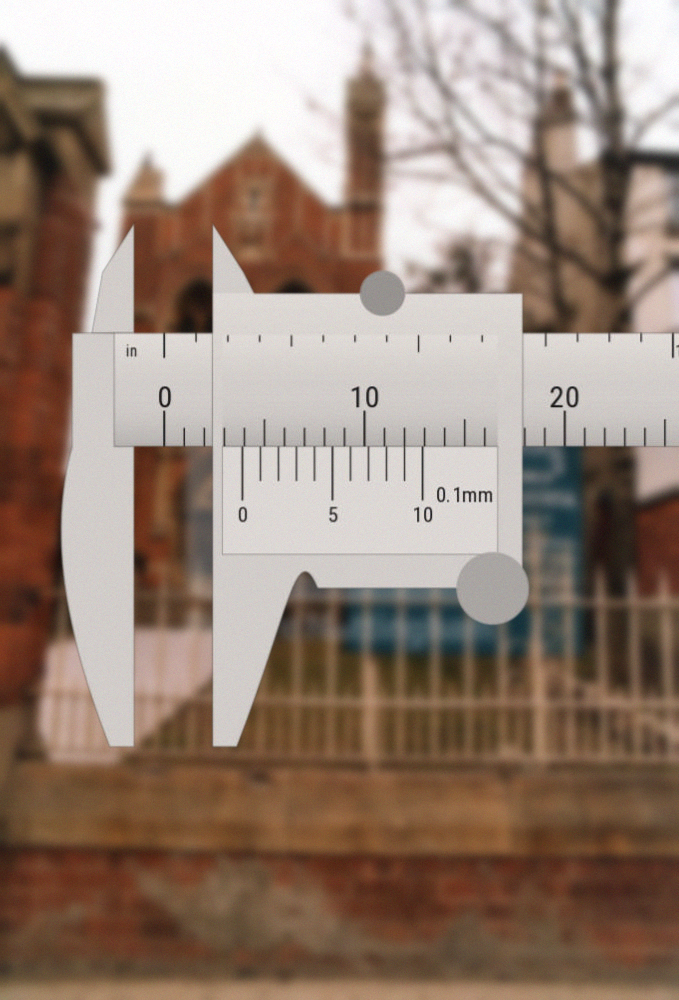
3.9mm
